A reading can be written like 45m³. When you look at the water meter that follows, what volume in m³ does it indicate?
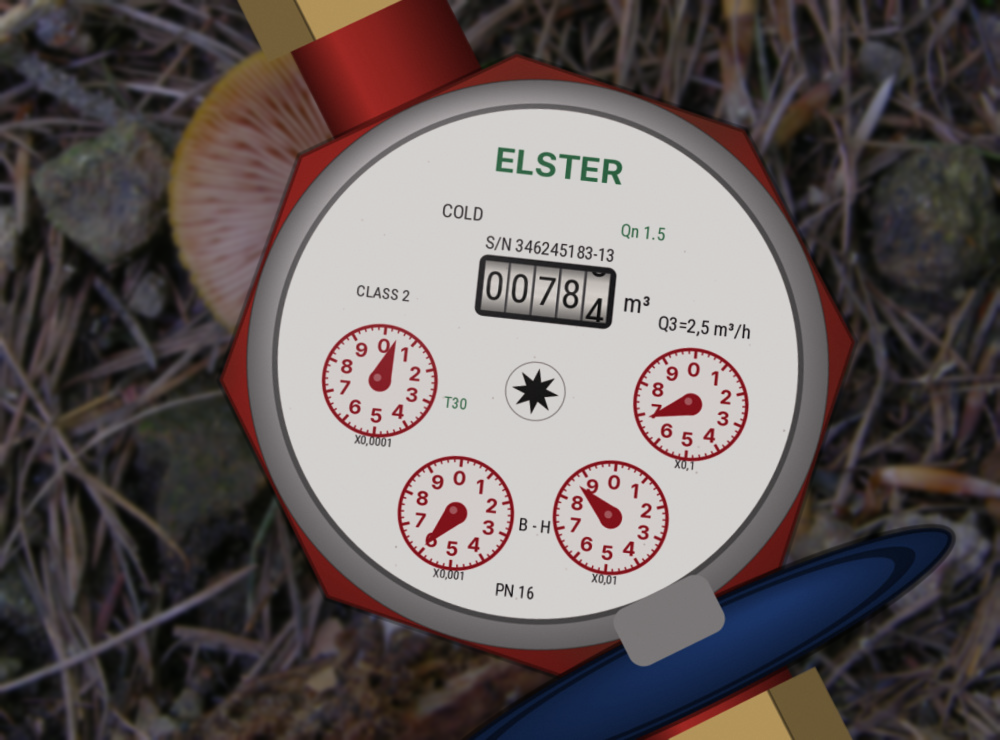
783.6860m³
